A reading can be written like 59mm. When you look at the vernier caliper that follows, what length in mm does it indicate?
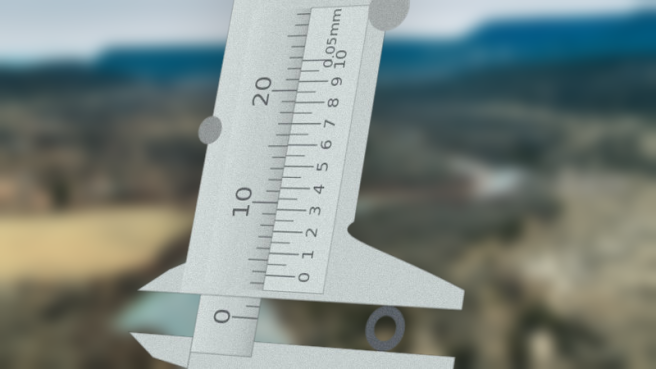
3.7mm
